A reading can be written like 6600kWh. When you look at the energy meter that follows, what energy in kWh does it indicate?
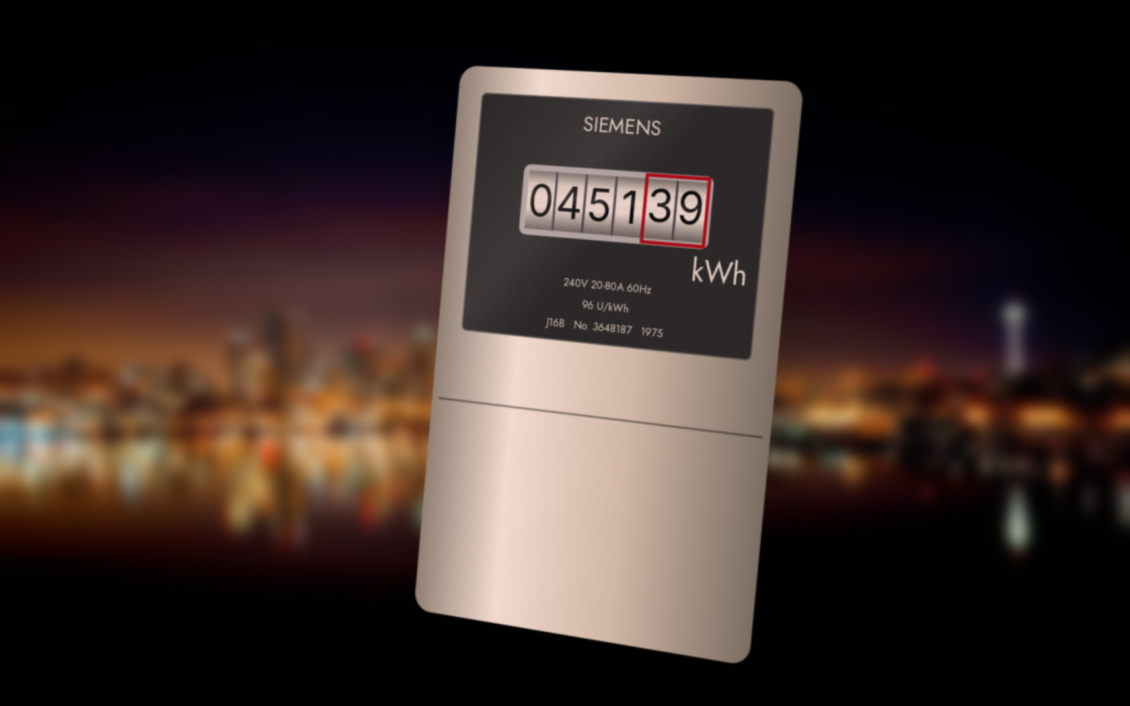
451.39kWh
